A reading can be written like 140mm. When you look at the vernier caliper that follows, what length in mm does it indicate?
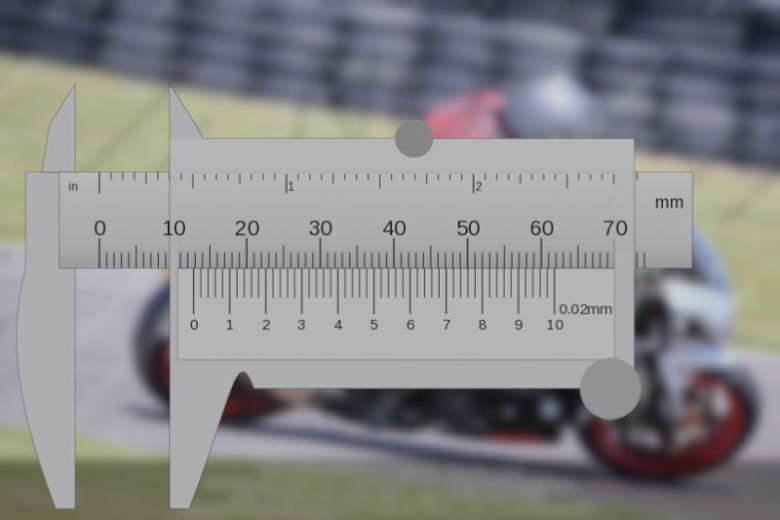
12.8mm
